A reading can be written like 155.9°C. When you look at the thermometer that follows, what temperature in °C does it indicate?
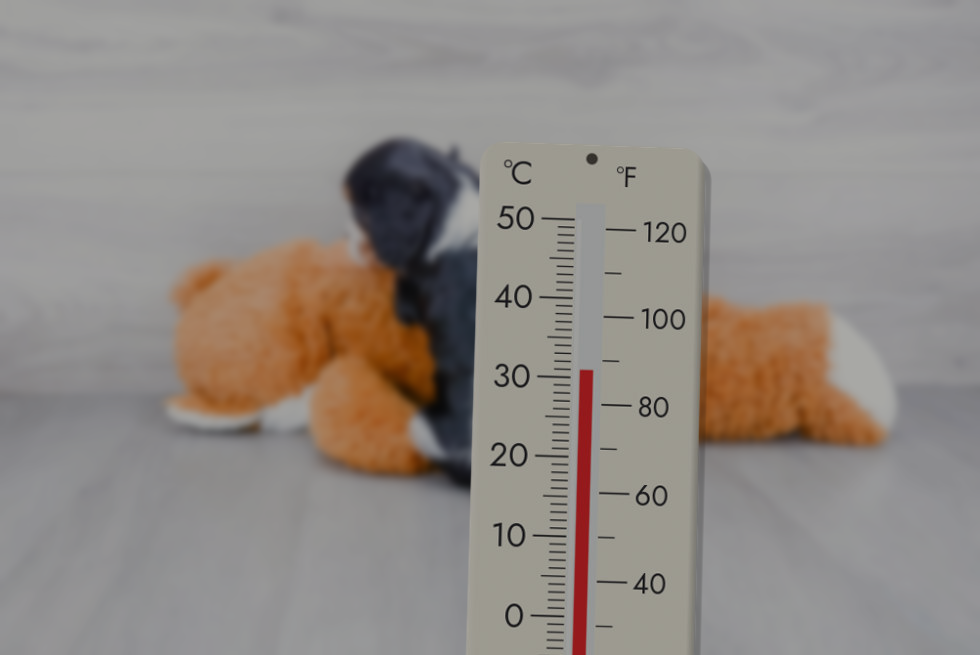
31°C
